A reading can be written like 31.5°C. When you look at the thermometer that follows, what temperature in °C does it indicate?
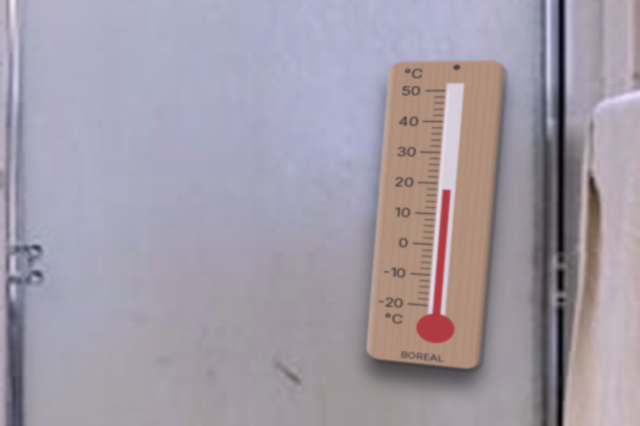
18°C
